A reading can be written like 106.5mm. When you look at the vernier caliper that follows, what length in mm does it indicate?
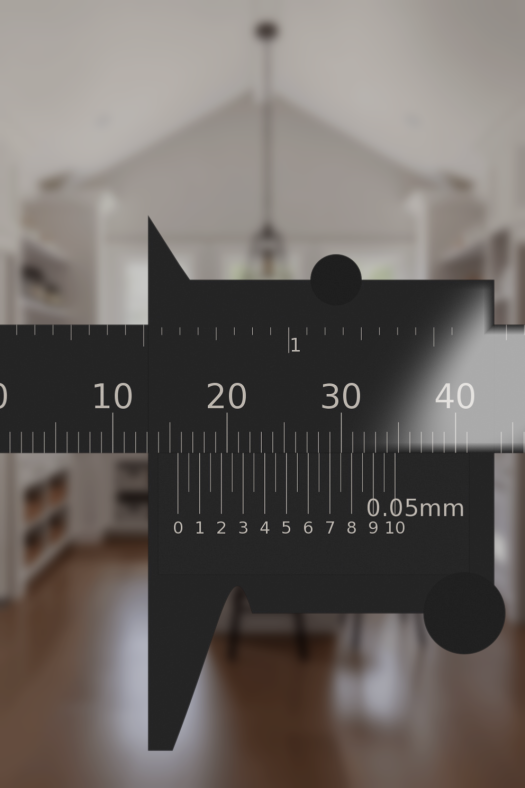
15.7mm
